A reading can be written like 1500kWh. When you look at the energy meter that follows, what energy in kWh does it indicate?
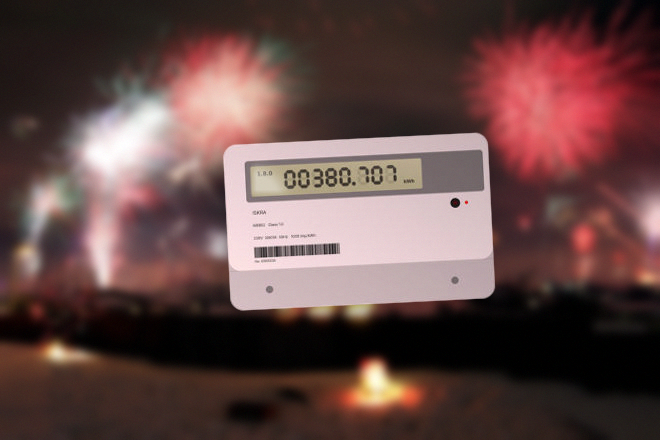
380.707kWh
